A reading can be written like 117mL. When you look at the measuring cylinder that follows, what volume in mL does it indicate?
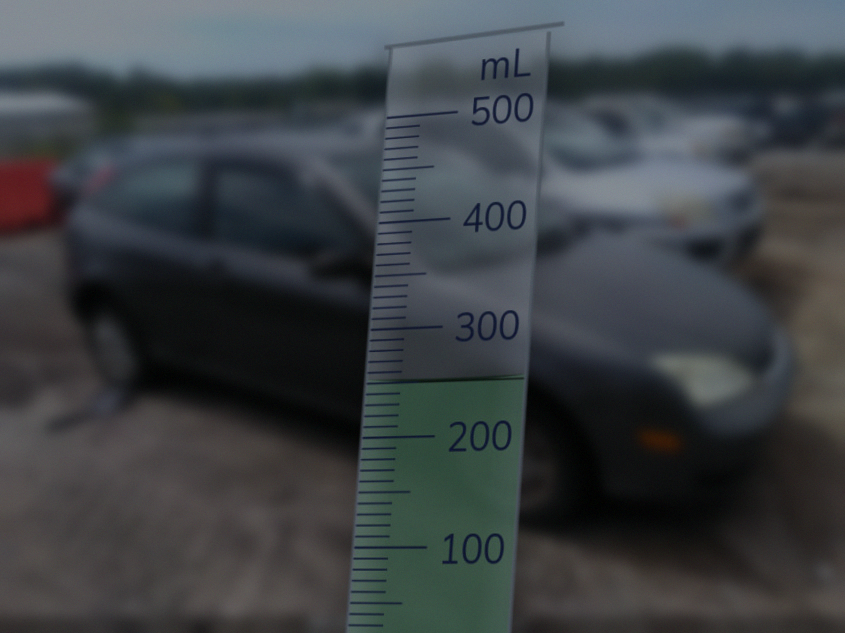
250mL
